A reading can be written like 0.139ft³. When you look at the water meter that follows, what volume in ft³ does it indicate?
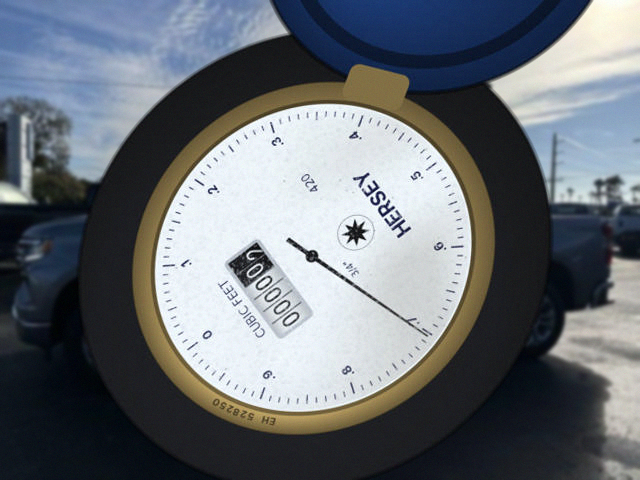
1.70ft³
